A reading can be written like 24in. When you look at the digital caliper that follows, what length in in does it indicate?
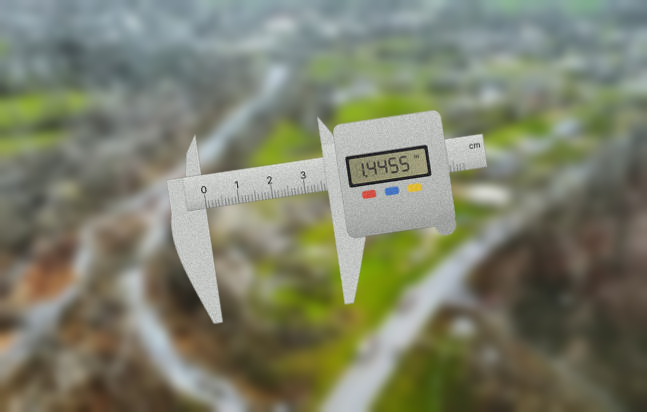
1.4455in
